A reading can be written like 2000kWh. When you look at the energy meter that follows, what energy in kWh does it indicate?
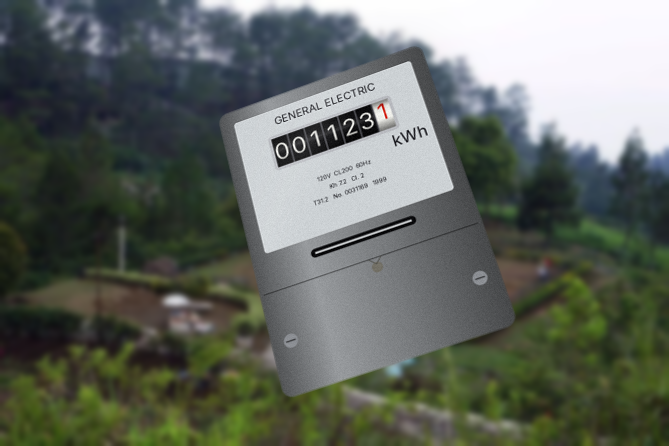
1123.1kWh
